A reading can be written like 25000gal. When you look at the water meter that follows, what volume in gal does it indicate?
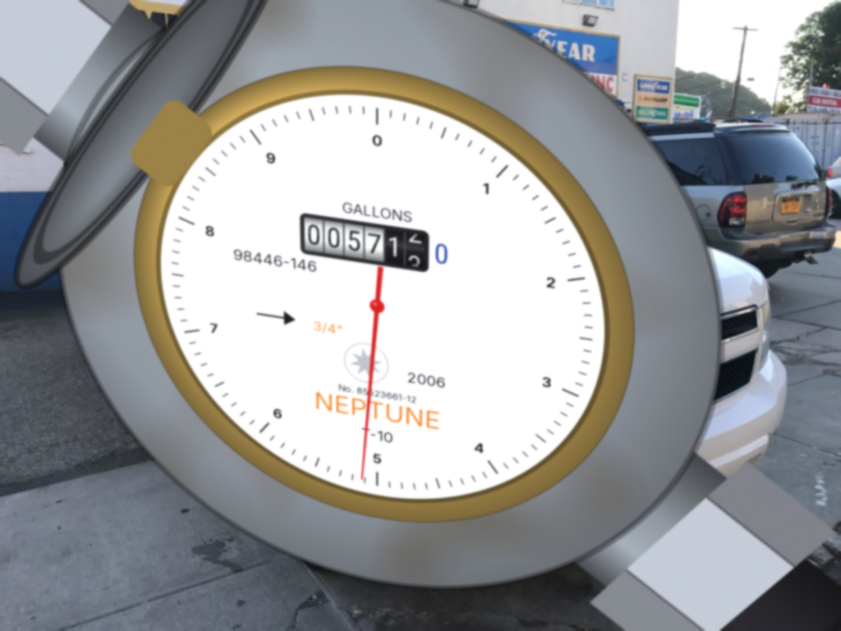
57125.1gal
